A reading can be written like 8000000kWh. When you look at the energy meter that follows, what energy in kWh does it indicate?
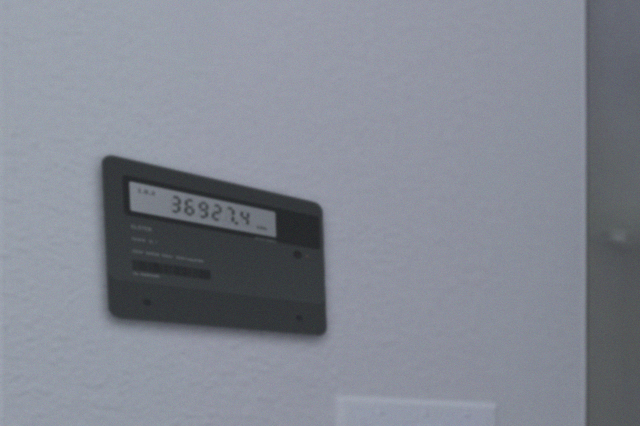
36927.4kWh
